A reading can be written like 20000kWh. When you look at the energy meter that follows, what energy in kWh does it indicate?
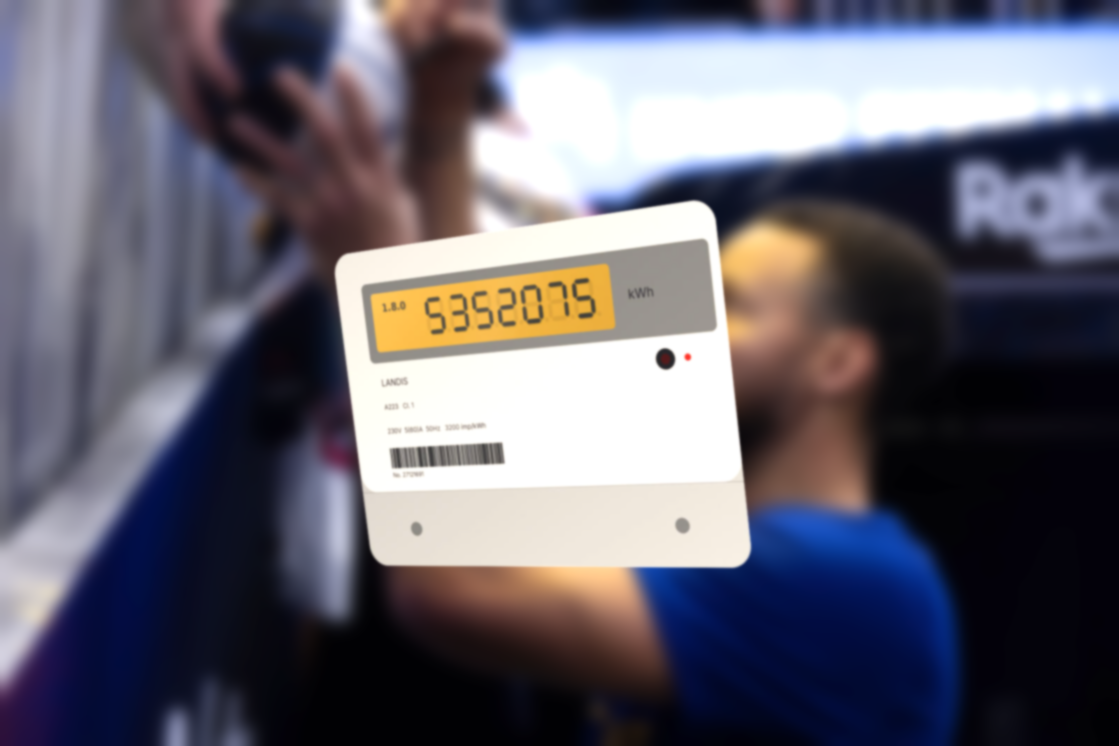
5352075kWh
